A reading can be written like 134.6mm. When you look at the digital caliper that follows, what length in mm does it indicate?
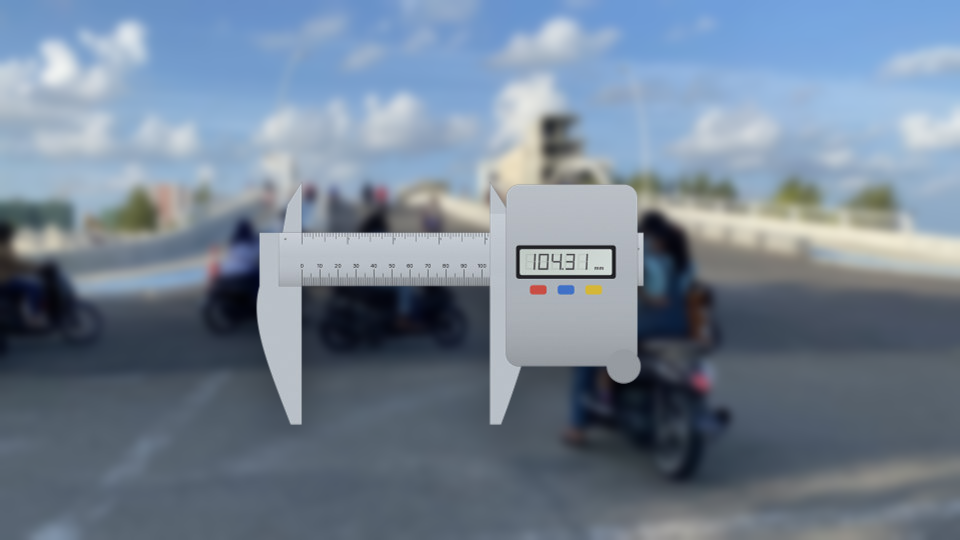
104.31mm
